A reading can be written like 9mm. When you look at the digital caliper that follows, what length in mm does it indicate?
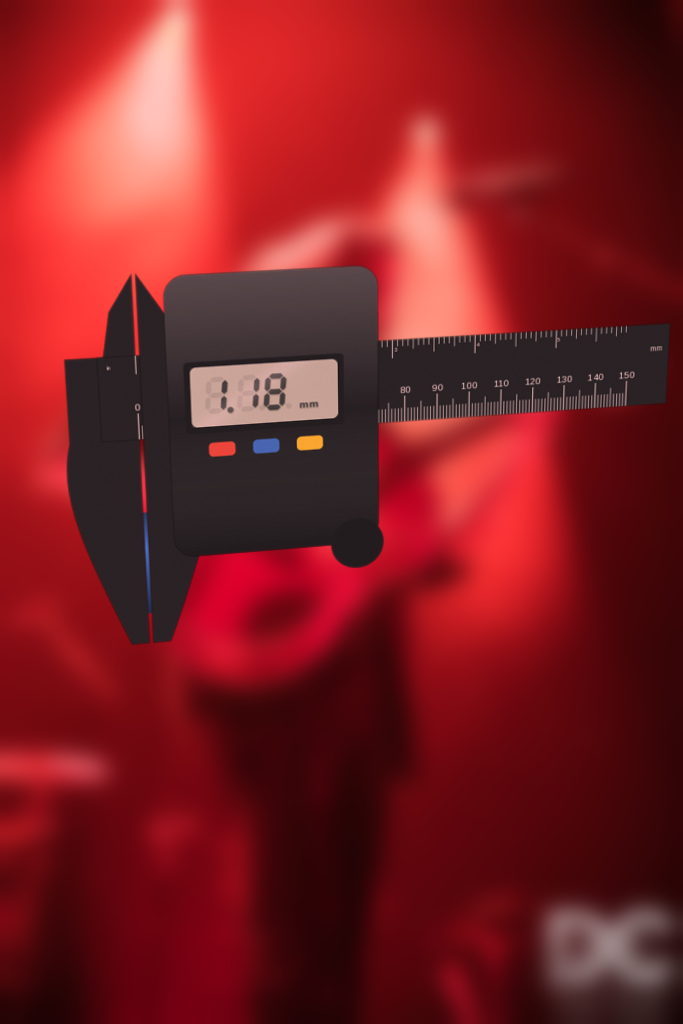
1.18mm
